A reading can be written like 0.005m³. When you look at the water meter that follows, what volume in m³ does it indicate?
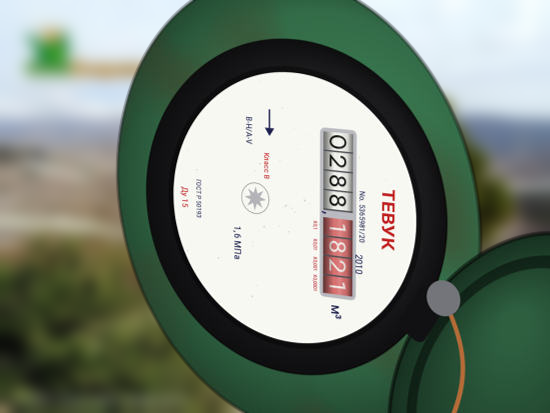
288.1821m³
